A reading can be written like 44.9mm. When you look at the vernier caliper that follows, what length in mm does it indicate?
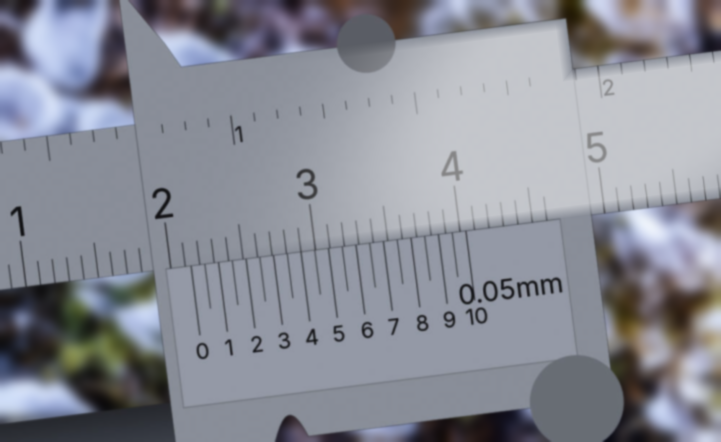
21.4mm
